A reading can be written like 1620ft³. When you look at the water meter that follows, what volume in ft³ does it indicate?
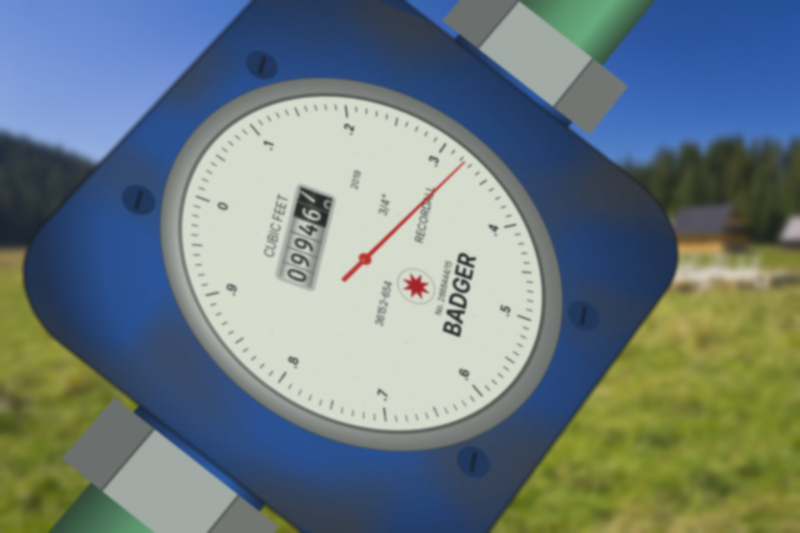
99467.32ft³
